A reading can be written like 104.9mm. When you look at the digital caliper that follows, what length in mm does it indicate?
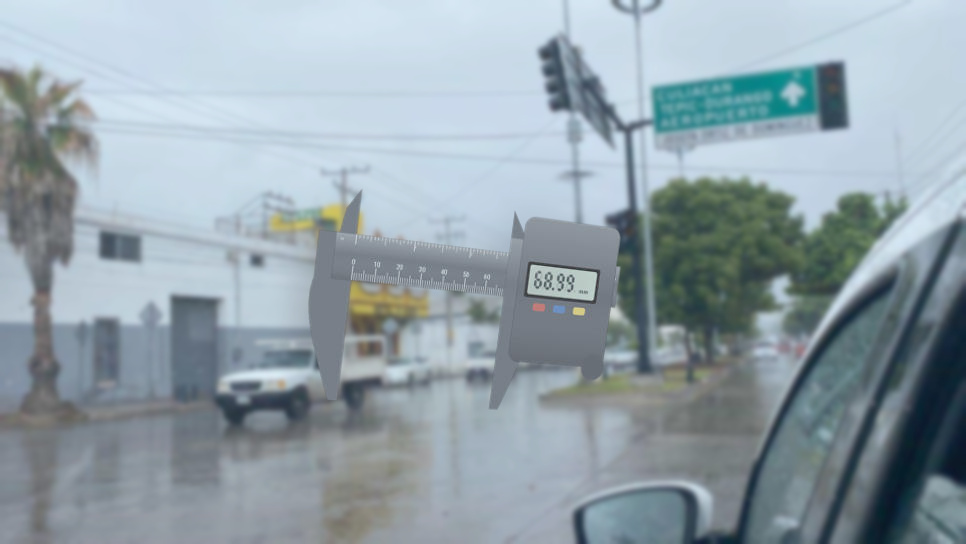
68.99mm
